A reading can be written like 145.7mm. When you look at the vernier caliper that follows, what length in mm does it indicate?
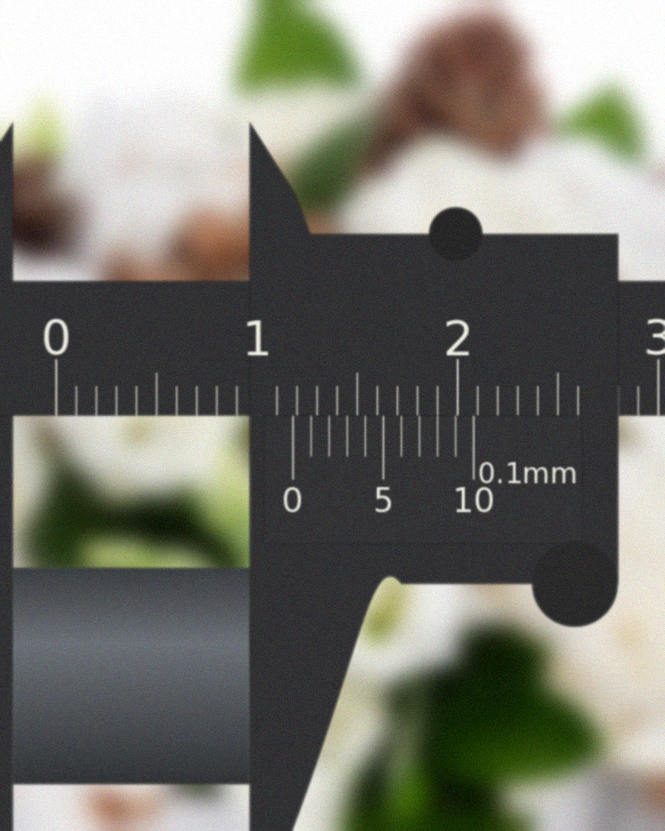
11.8mm
